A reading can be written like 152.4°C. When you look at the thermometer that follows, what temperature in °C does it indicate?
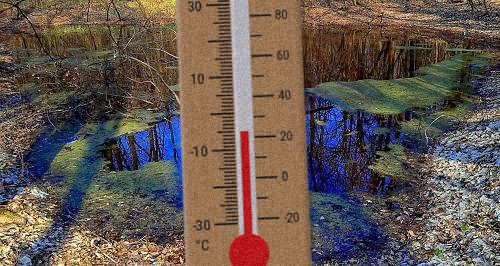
-5°C
